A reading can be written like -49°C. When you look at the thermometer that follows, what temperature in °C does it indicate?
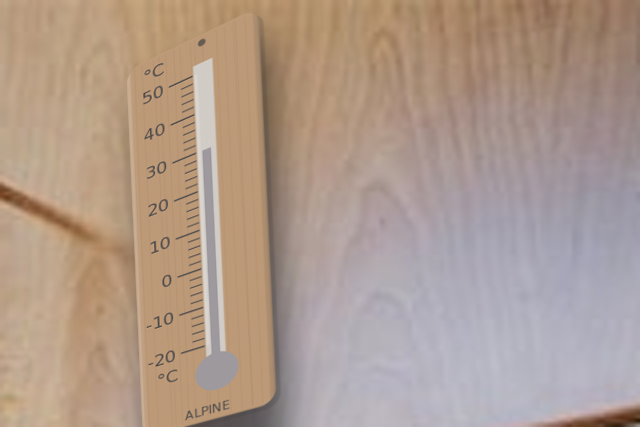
30°C
